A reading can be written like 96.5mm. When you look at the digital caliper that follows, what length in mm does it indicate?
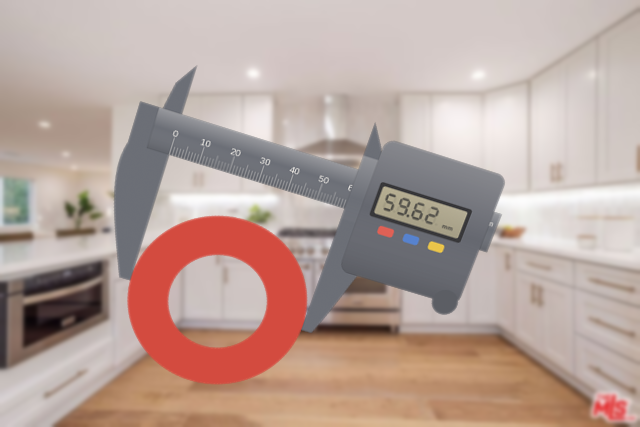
59.62mm
